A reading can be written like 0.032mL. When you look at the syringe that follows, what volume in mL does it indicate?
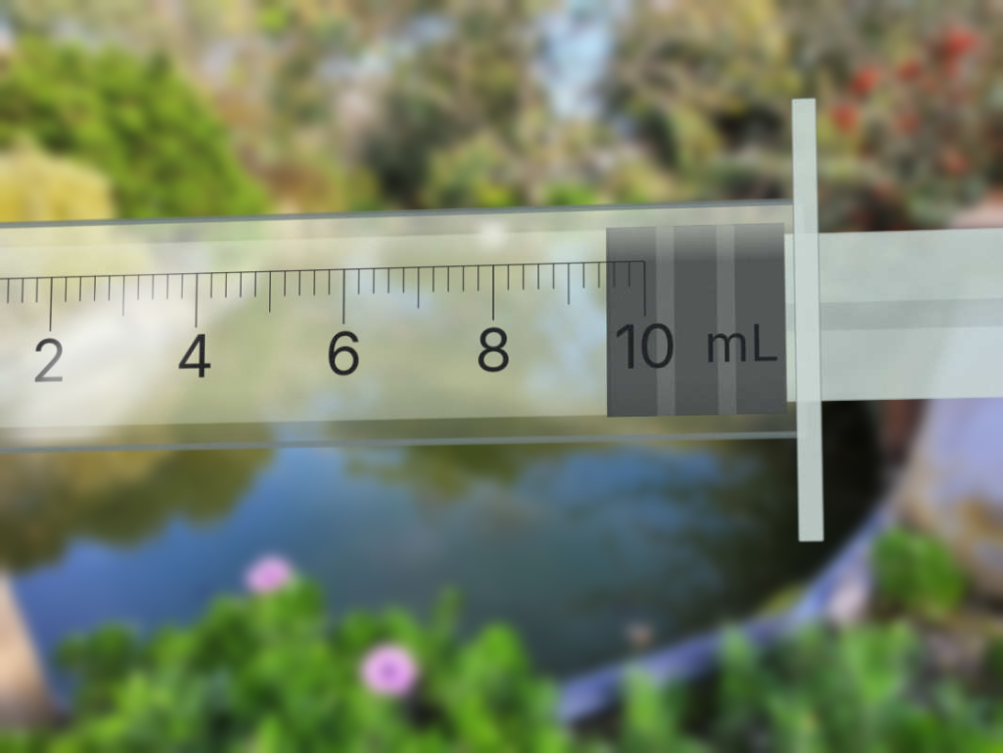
9.5mL
